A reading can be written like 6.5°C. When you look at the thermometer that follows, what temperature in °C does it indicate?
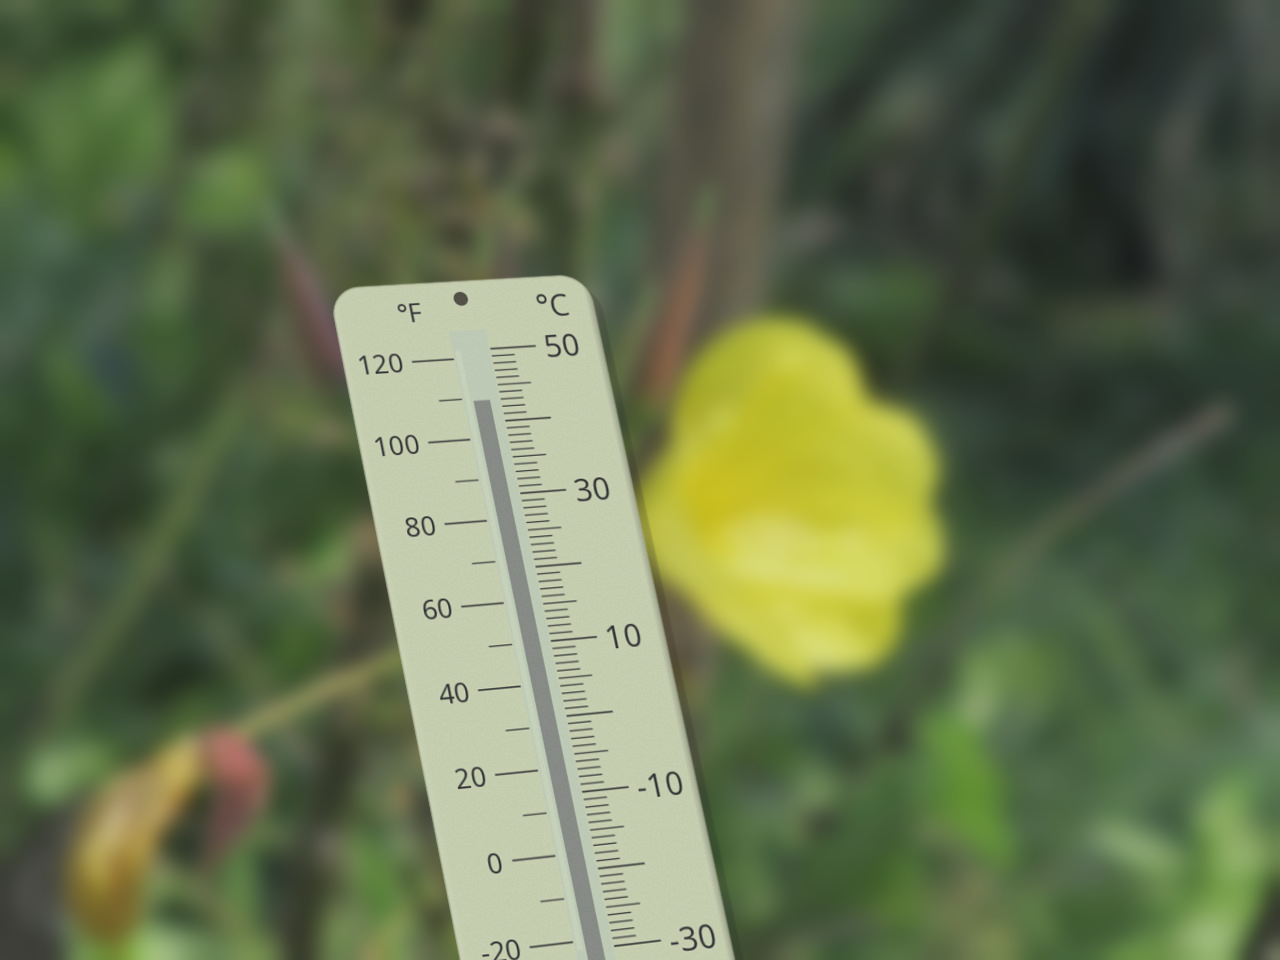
43°C
